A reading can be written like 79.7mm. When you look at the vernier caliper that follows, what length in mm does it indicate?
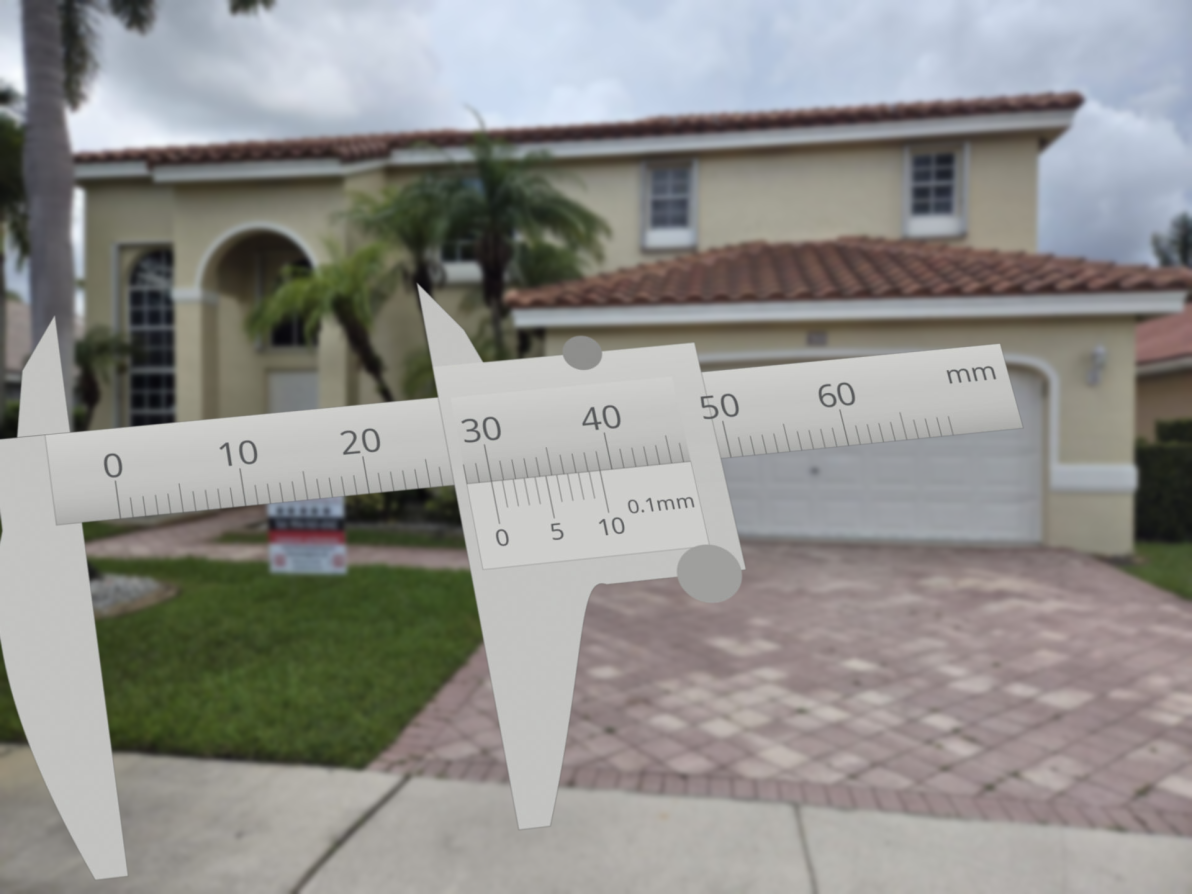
30.0mm
